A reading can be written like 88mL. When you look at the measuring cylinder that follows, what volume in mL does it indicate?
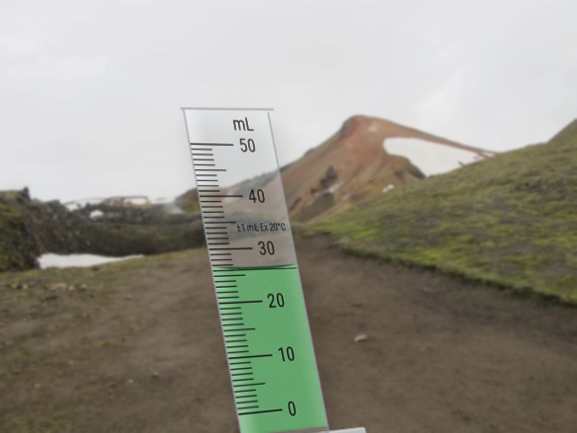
26mL
